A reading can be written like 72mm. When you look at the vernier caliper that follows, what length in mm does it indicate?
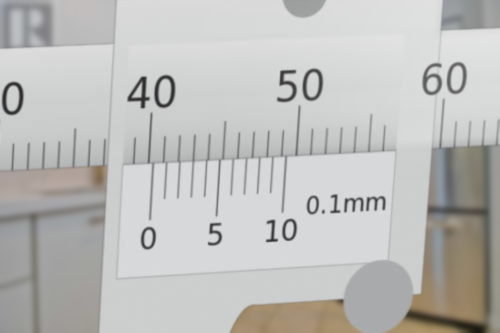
40.3mm
